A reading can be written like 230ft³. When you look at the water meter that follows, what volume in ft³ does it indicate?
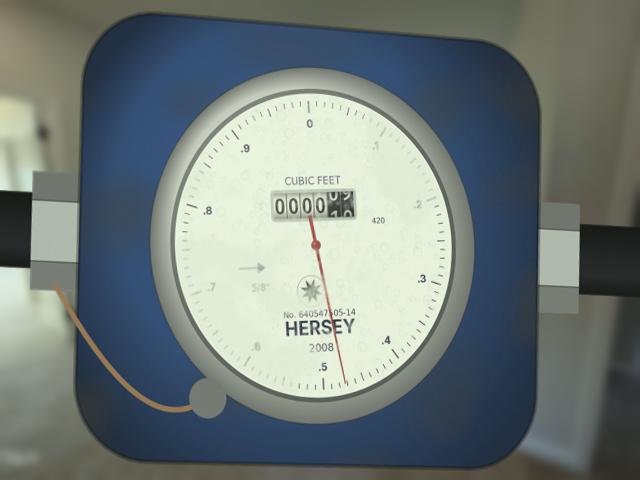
9.47ft³
